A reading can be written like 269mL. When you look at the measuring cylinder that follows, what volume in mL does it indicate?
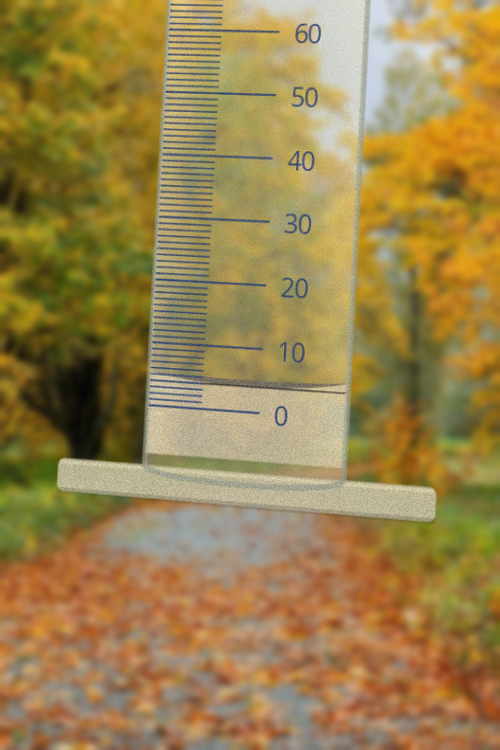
4mL
